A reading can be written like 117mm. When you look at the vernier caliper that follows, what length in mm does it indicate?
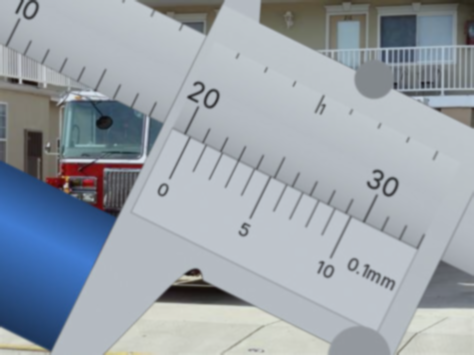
20.3mm
